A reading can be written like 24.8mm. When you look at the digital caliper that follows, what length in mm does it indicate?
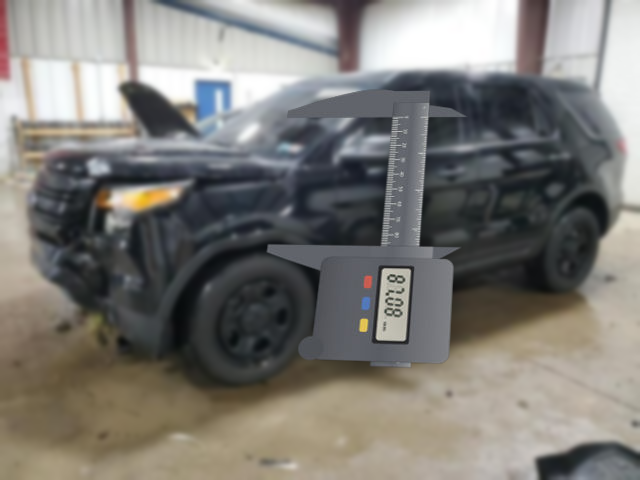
87.08mm
